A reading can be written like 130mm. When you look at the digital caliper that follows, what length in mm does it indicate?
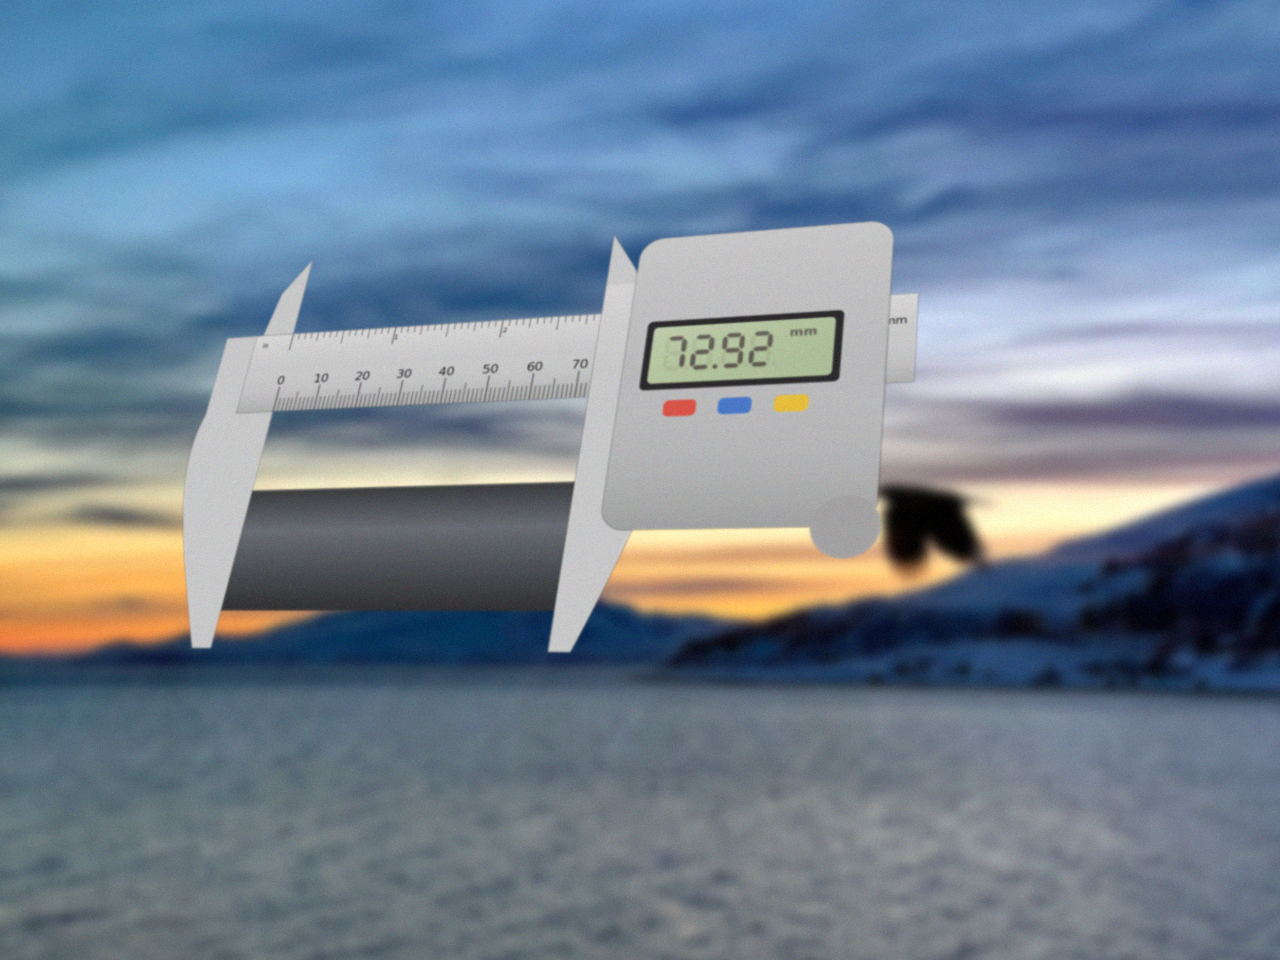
72.92mm
